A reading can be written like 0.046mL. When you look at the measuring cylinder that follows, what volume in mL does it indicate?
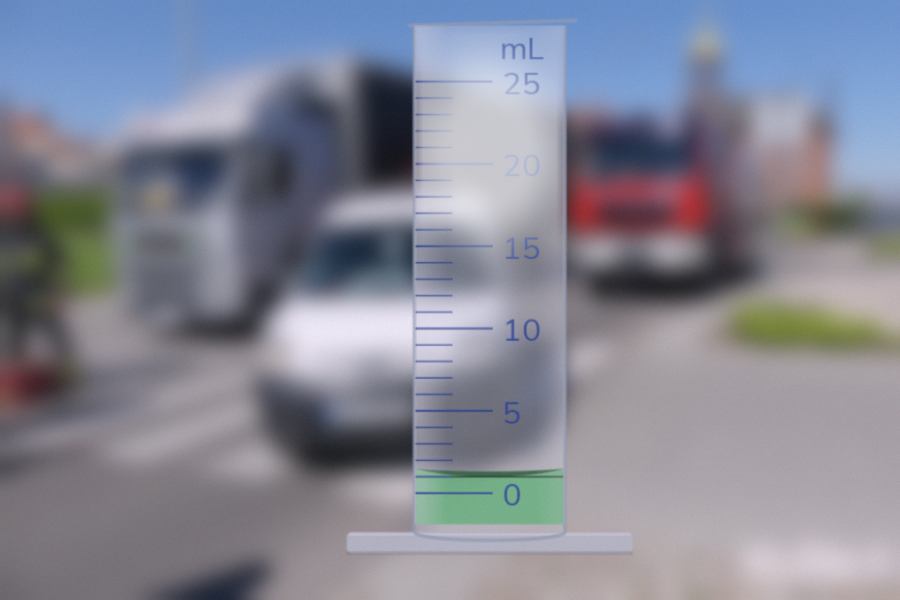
1mL
